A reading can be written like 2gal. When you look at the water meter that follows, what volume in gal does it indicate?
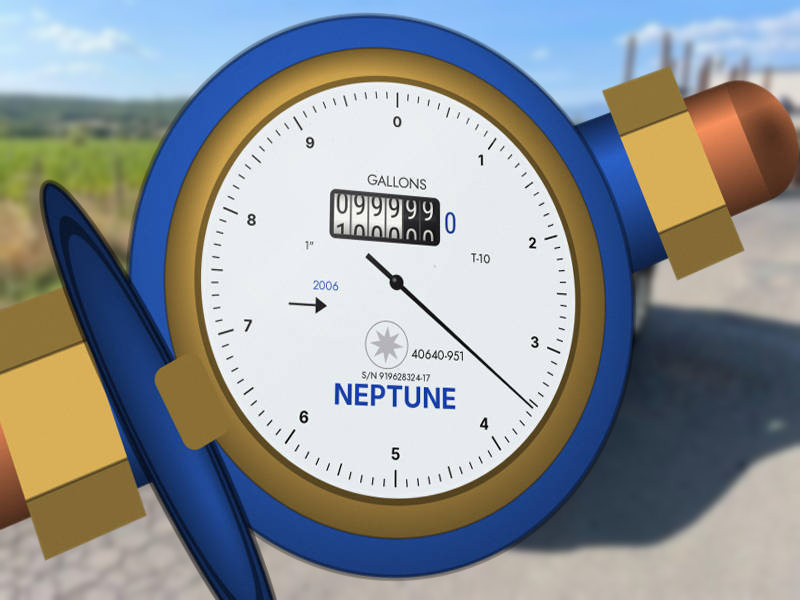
999993.5gal
